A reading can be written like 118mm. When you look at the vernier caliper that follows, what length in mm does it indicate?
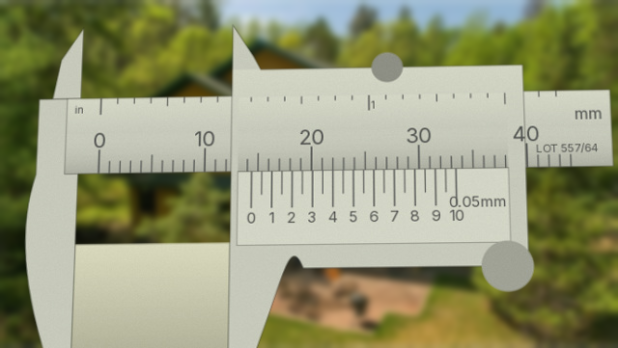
14.4mm
